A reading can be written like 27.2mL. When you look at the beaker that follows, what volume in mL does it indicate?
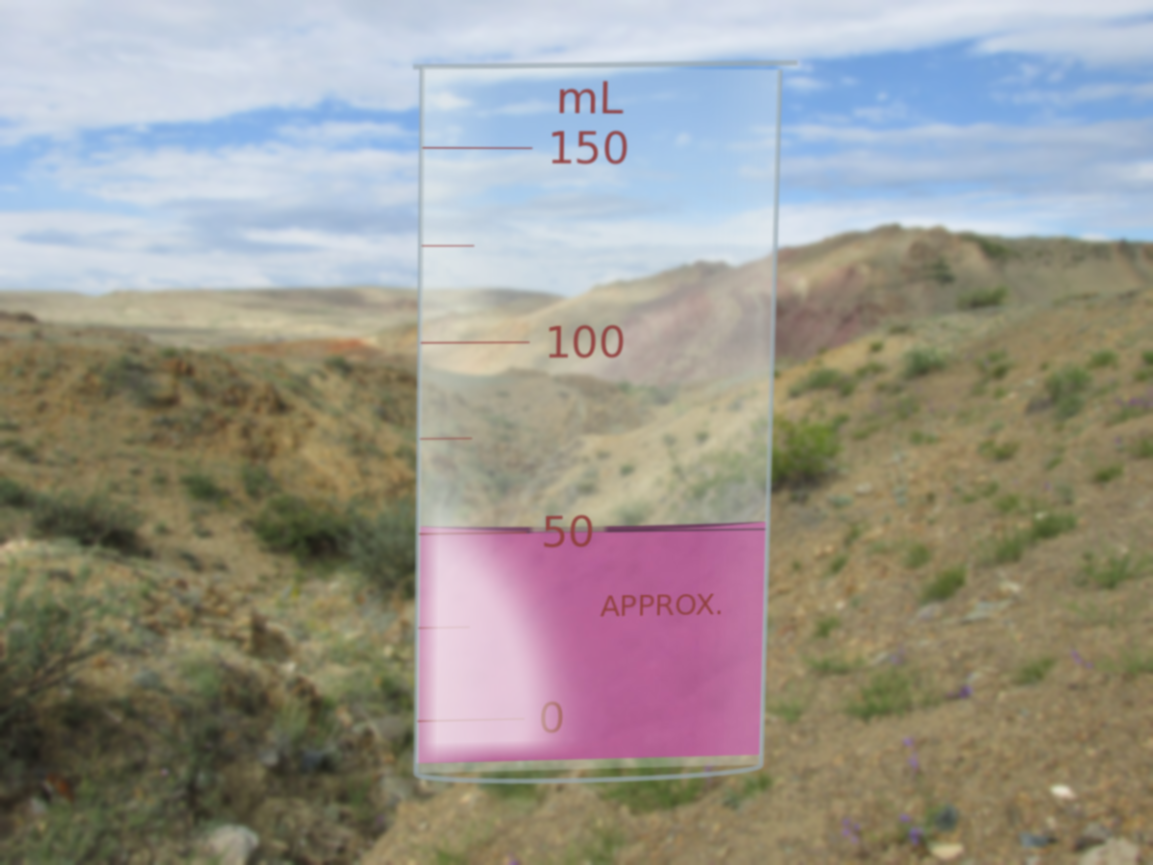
50mL
